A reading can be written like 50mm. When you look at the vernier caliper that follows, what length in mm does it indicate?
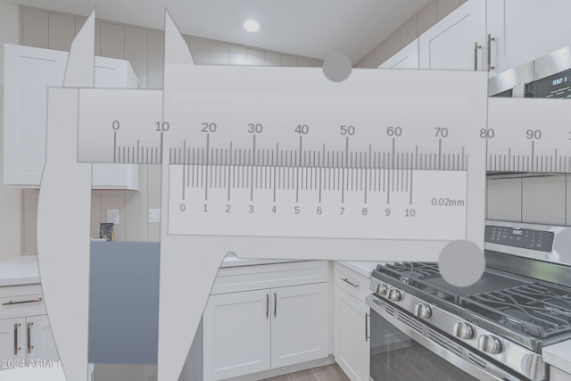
15.0mm
